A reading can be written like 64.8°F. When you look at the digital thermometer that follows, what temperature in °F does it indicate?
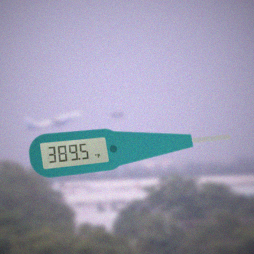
389.5°F
